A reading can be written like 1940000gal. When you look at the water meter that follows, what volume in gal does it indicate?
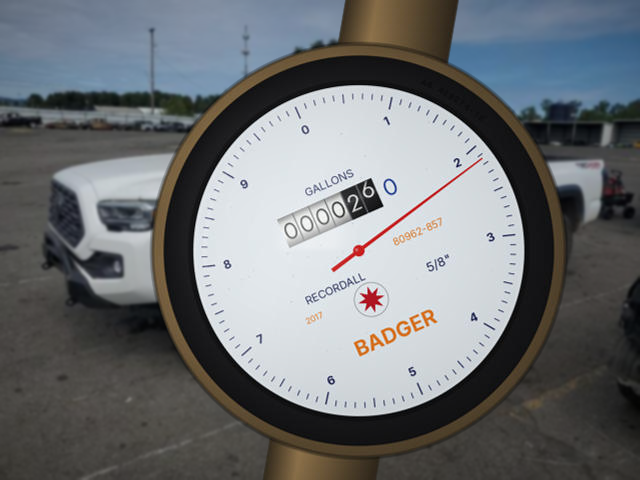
262.1gal
